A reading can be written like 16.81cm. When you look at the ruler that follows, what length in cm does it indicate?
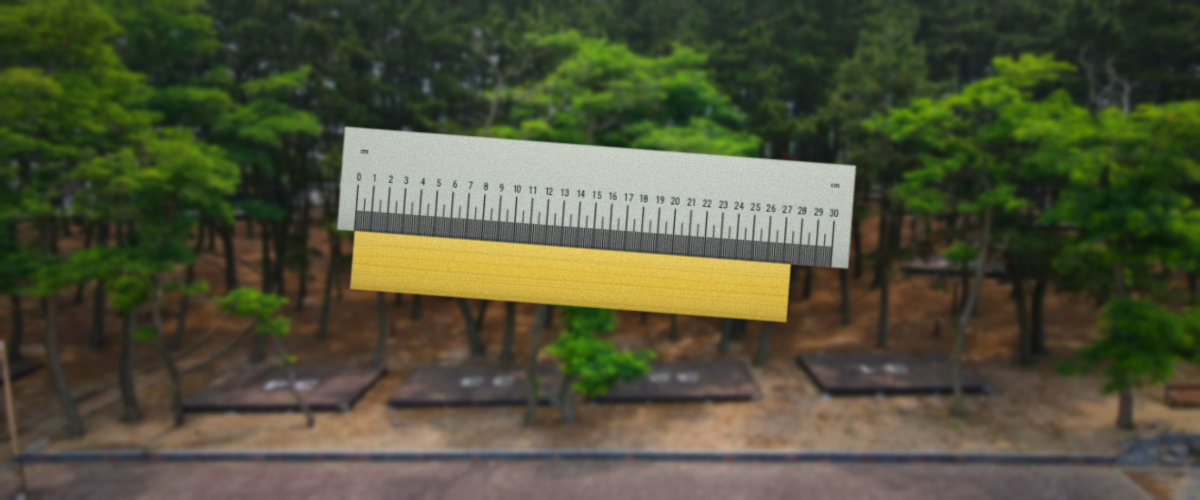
27.5cm
